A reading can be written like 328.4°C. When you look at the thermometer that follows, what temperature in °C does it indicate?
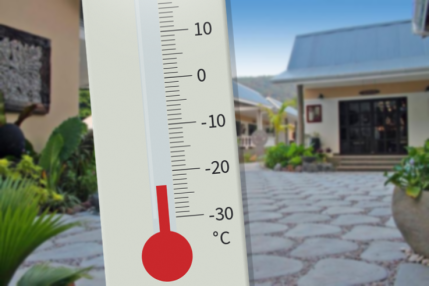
-23°C
